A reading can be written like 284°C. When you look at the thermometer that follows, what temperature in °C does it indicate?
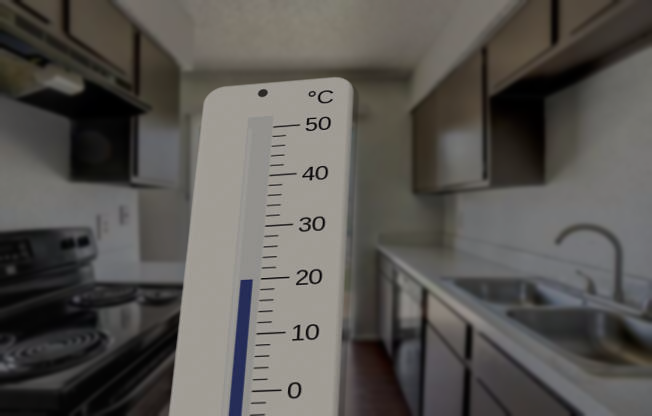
20°C
